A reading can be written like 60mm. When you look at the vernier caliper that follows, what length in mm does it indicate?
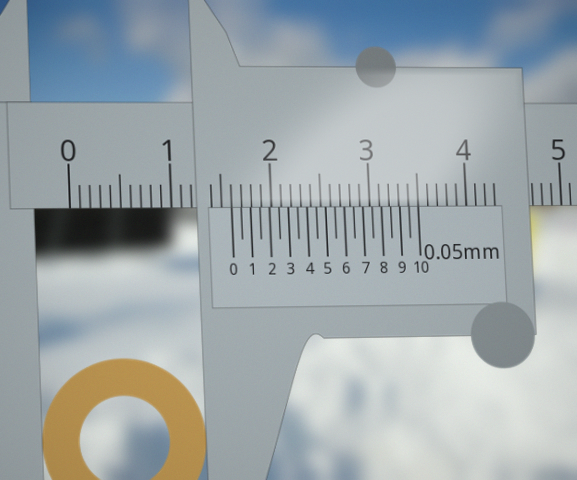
16.0mm
